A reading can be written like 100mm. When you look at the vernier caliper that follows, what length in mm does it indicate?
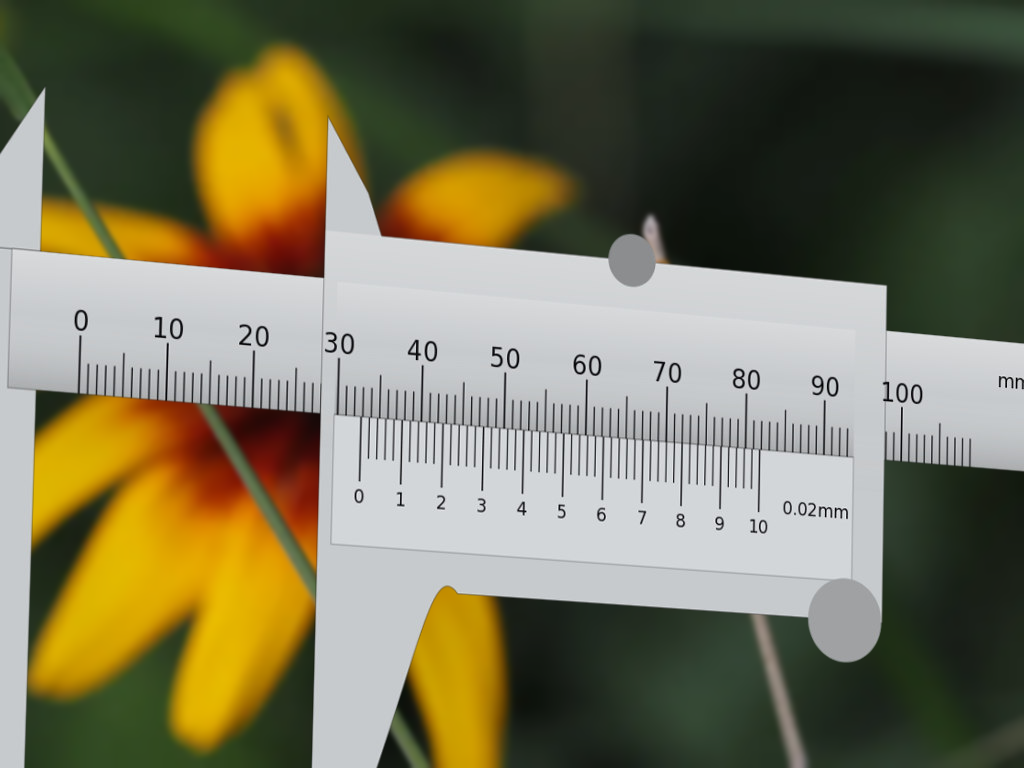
32.8mm
